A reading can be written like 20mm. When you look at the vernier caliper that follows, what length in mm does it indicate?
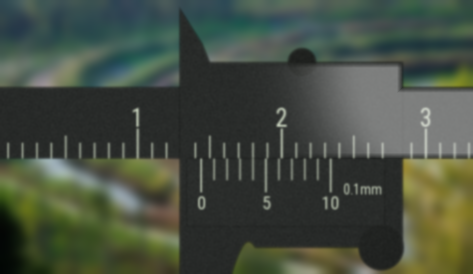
14.4mm
